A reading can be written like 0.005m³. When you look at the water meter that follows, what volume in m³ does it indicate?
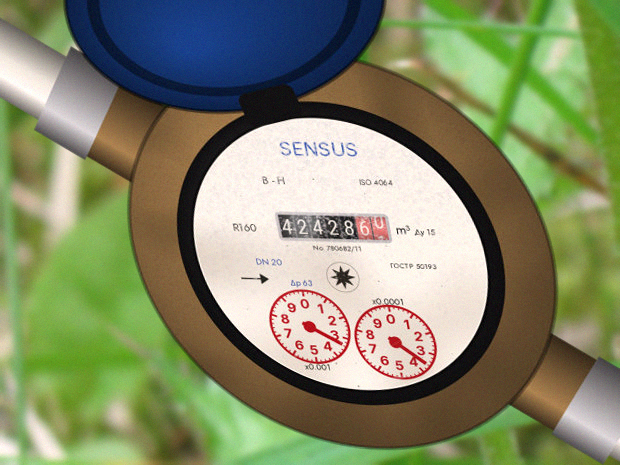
42428.6033m³
